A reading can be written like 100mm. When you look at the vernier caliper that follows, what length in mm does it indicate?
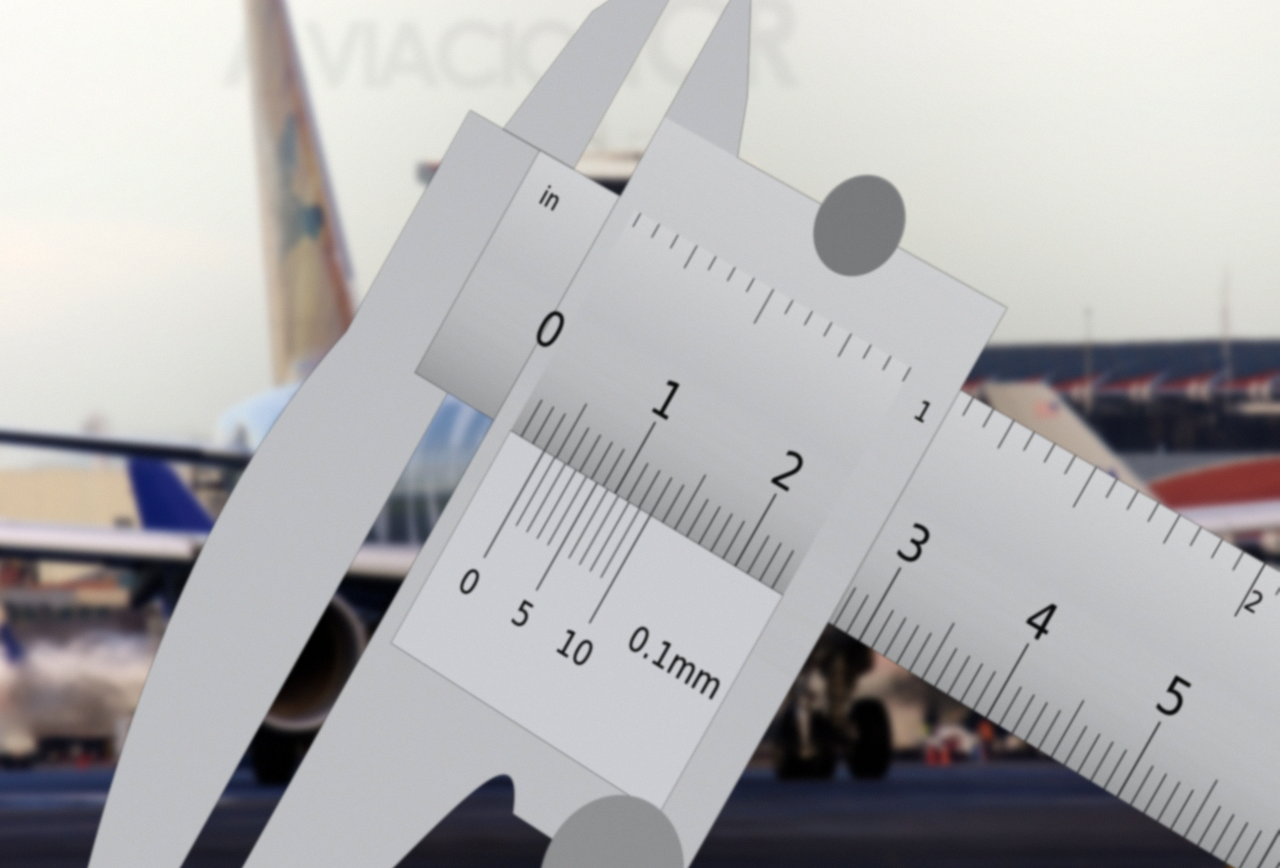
4.0mm
